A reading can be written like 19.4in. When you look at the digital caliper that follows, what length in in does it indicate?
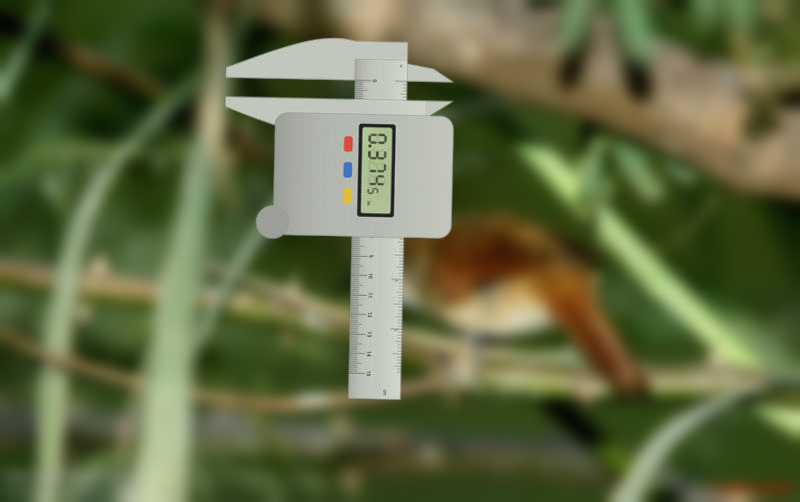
0.3745in
